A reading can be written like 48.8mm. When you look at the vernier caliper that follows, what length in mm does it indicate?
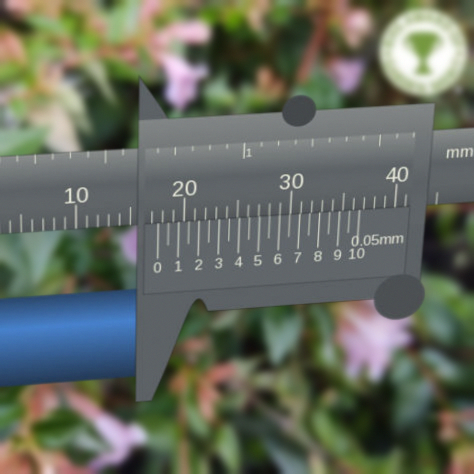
17.6mm
